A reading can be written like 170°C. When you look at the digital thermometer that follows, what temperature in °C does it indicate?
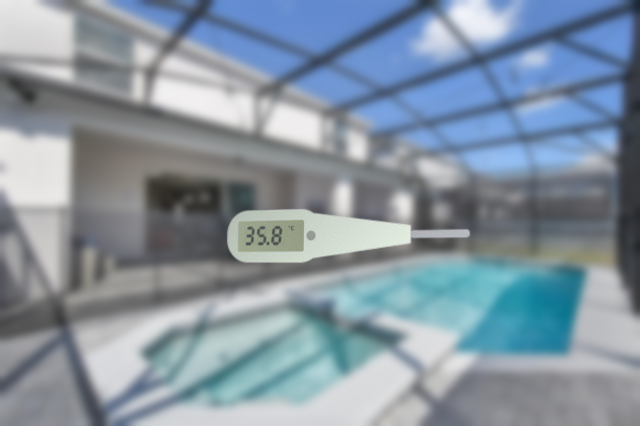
35.8°C
